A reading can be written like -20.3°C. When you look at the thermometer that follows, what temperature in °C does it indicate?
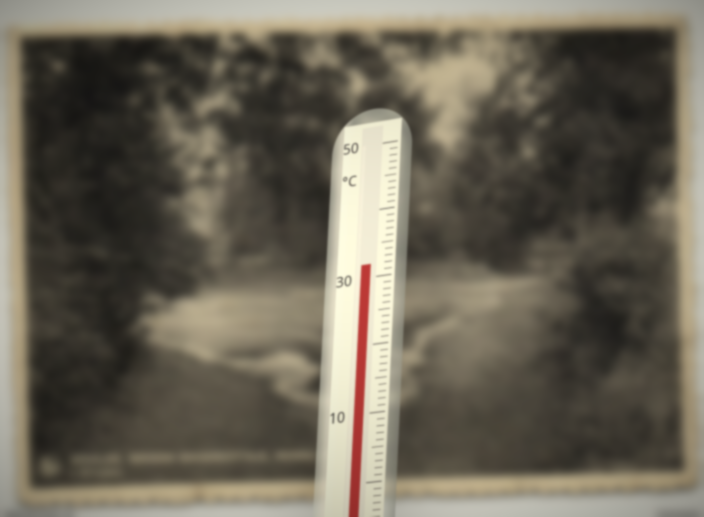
32°C
